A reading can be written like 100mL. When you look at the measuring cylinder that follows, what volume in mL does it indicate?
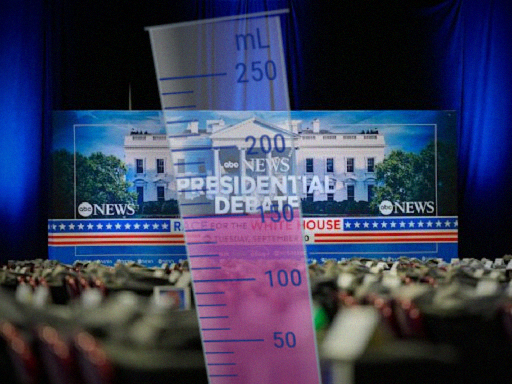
150mL
